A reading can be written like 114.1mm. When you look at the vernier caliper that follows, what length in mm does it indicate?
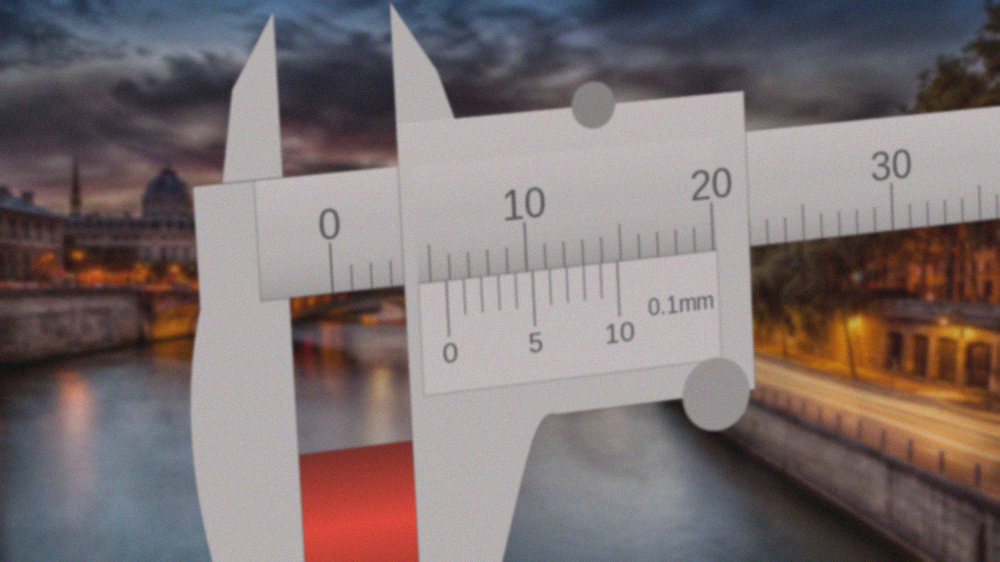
5.8mm
